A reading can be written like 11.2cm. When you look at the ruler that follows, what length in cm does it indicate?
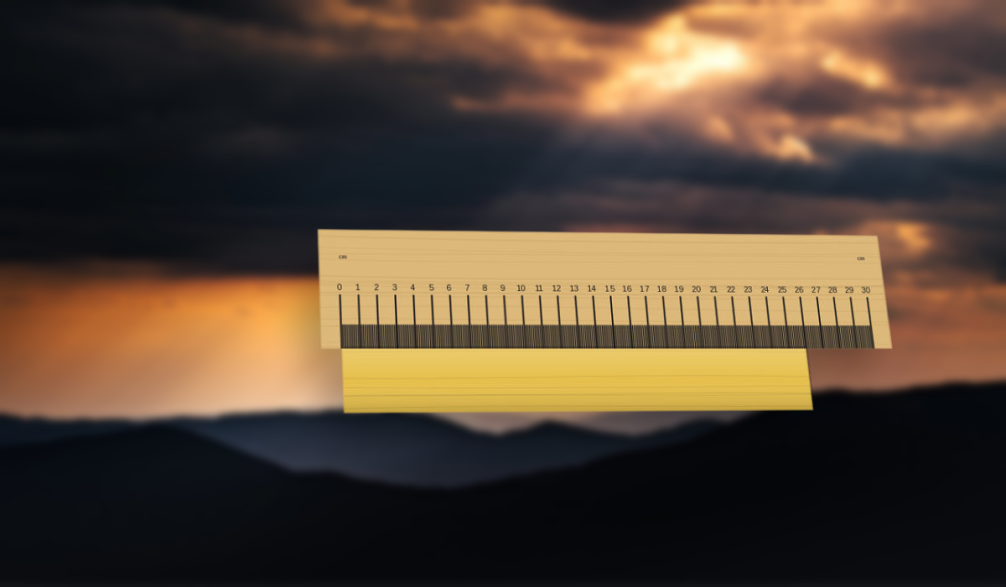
26cm
